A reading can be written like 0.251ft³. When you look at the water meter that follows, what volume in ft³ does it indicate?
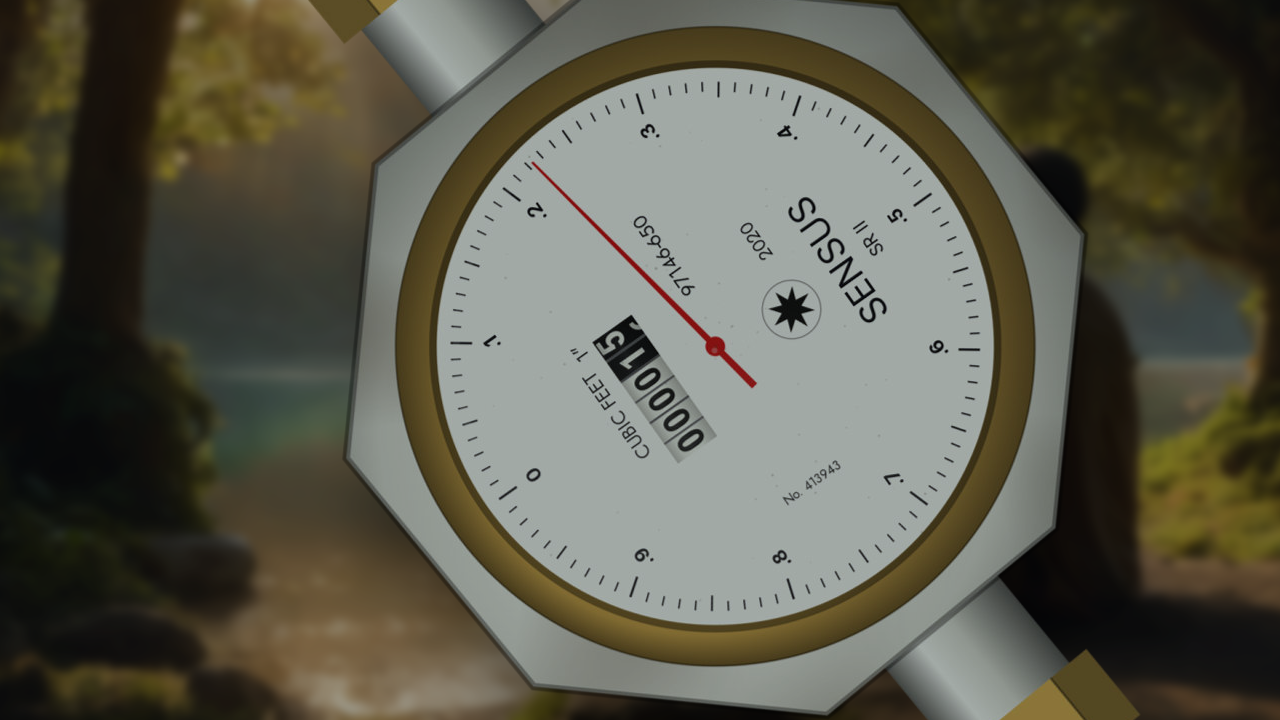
15.22ft³
